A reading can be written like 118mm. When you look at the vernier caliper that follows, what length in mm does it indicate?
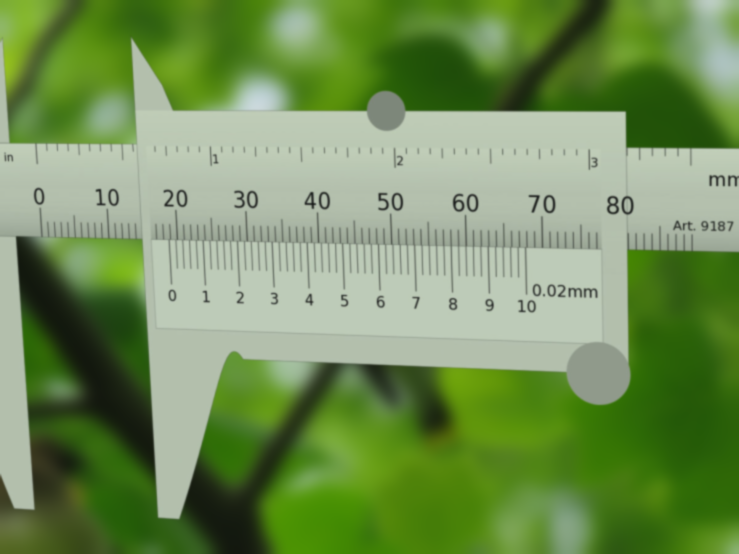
18.8mm
